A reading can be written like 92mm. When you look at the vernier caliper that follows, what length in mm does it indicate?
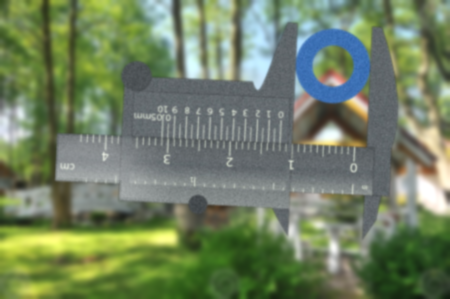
12.0mm
